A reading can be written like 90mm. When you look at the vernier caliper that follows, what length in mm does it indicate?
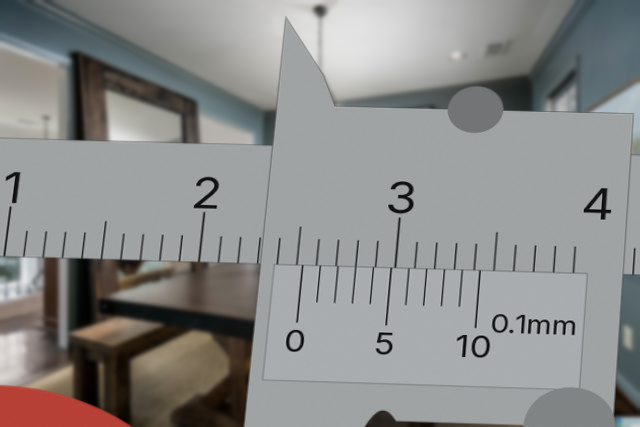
25.3mm
